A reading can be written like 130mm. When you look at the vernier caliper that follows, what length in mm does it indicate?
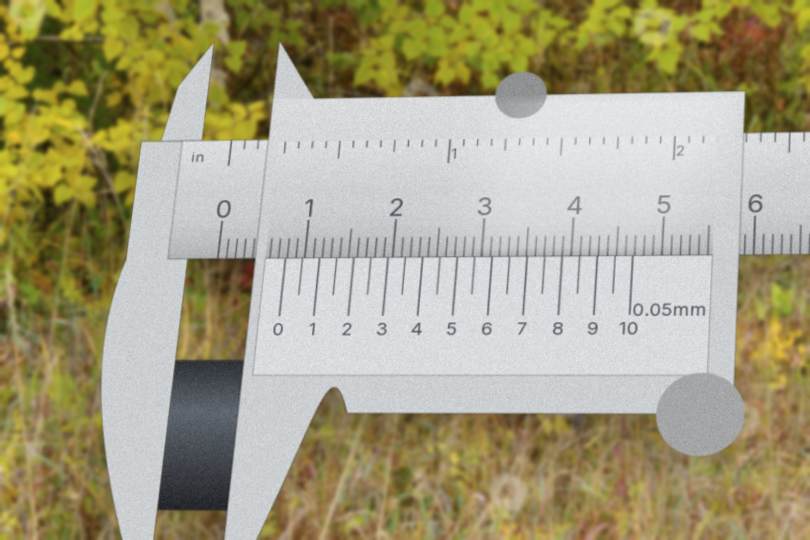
7.8mm
